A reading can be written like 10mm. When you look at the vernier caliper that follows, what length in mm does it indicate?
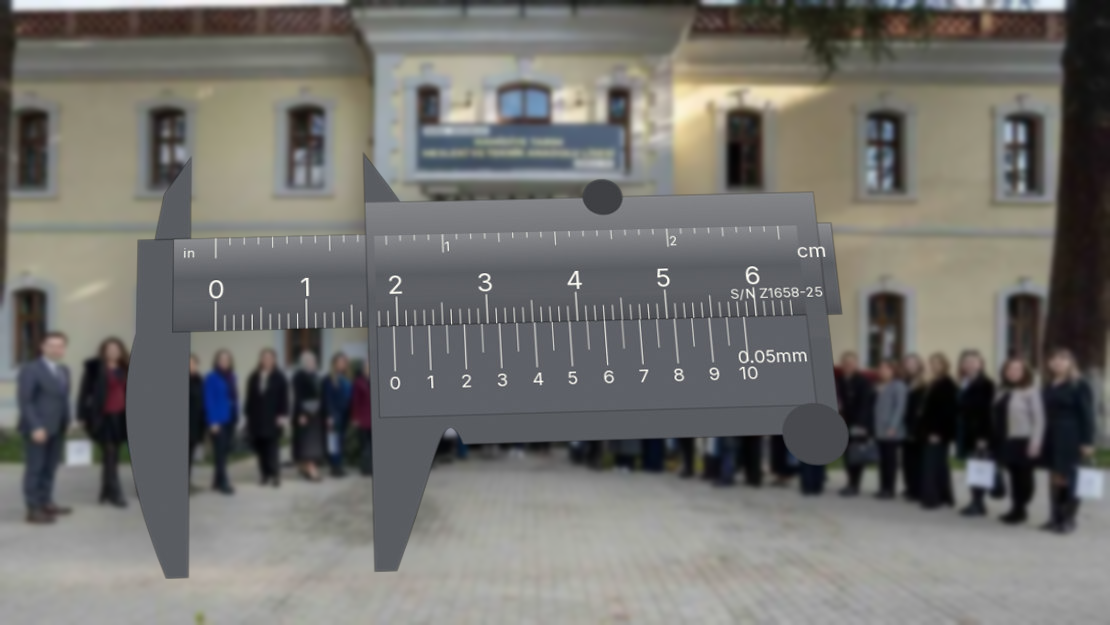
19.6mm
